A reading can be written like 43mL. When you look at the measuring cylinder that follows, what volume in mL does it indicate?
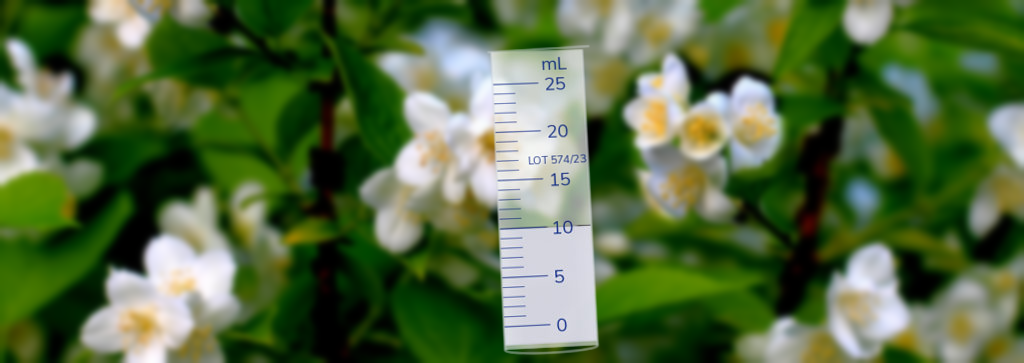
10mL
